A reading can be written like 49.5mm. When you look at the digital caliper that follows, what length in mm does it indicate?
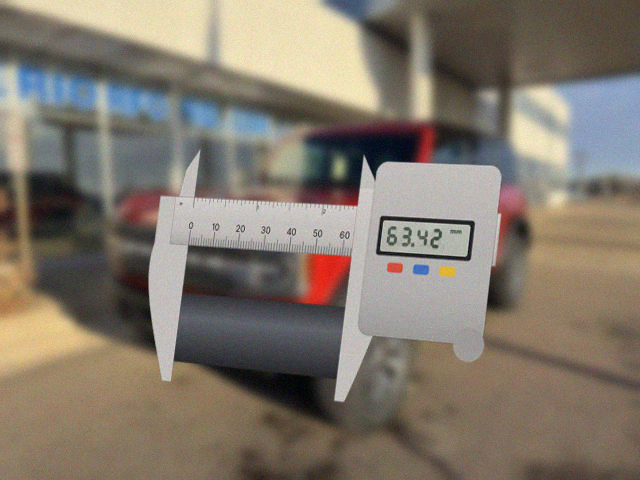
63.42mm
